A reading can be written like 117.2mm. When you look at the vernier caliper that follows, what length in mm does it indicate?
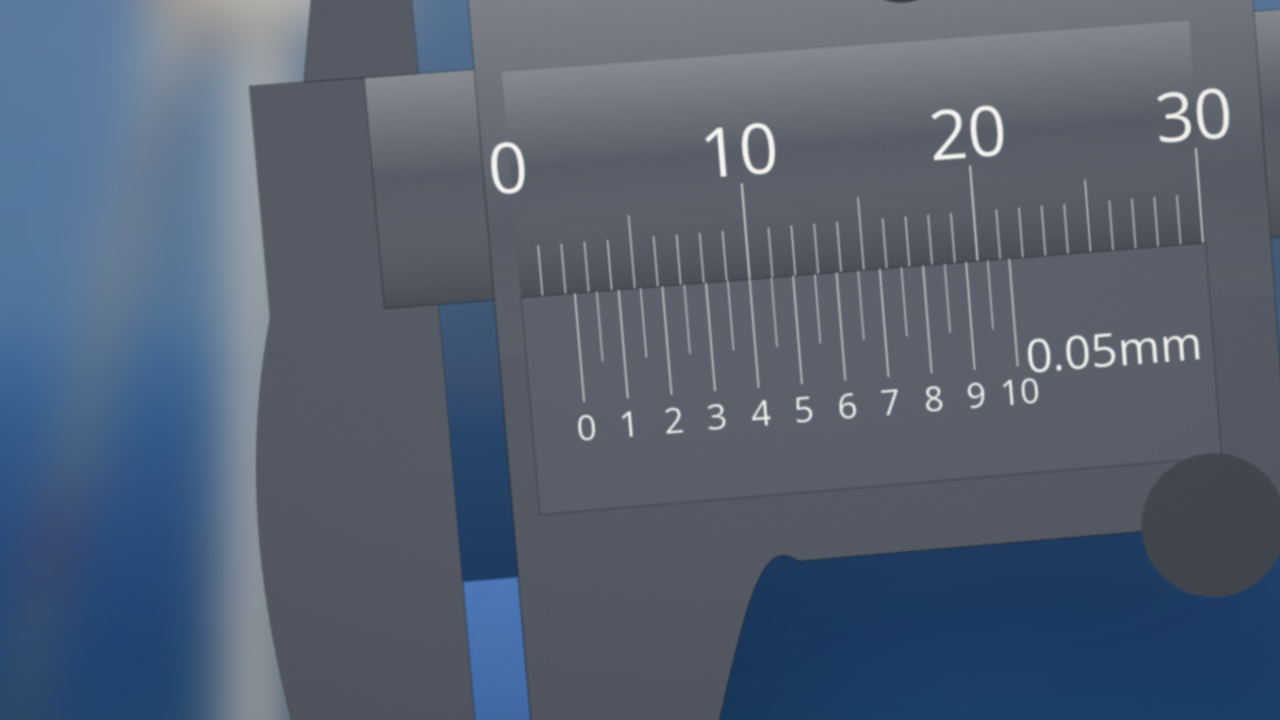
2.4mm
